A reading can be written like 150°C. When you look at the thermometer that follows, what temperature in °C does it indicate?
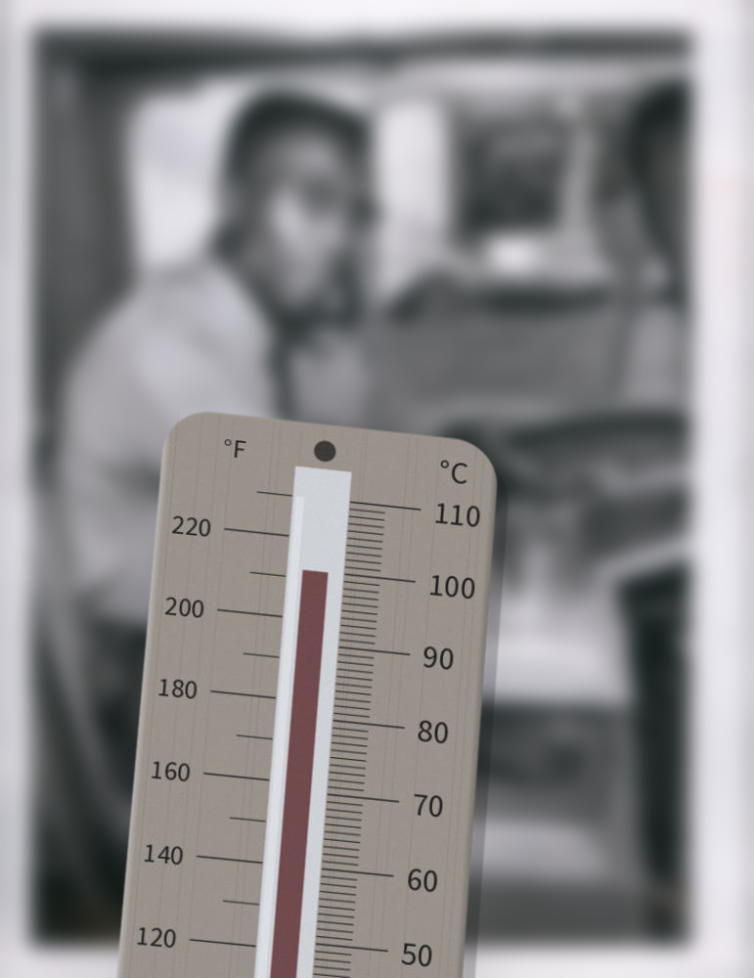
100°C
